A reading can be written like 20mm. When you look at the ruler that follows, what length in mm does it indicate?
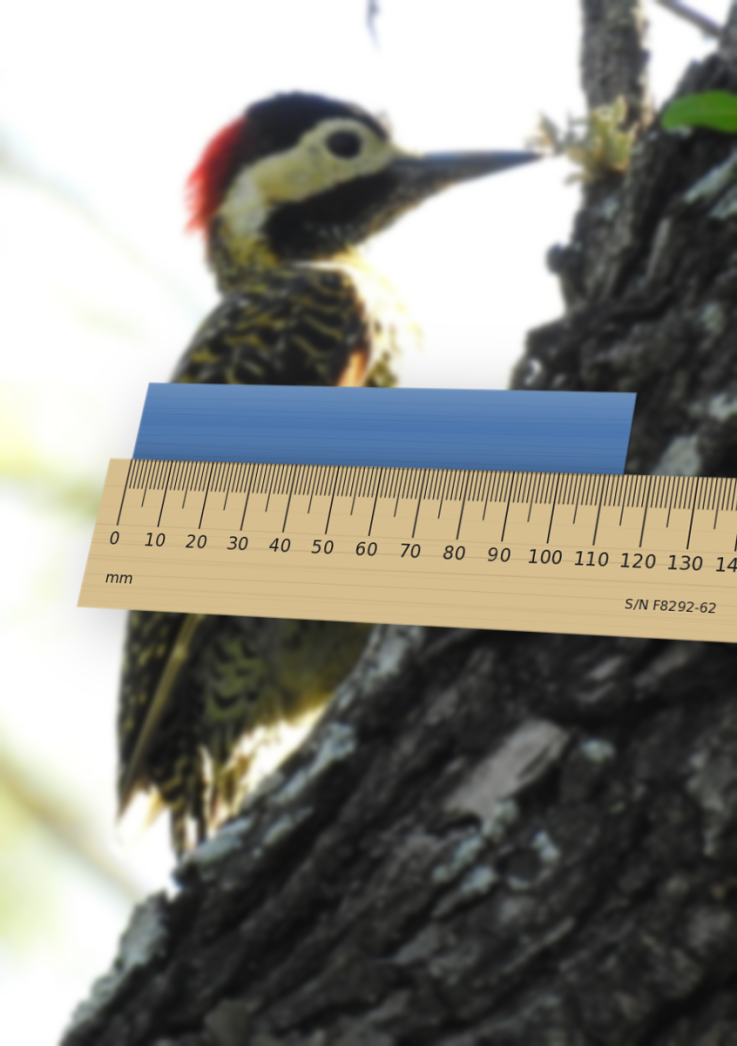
114mm
